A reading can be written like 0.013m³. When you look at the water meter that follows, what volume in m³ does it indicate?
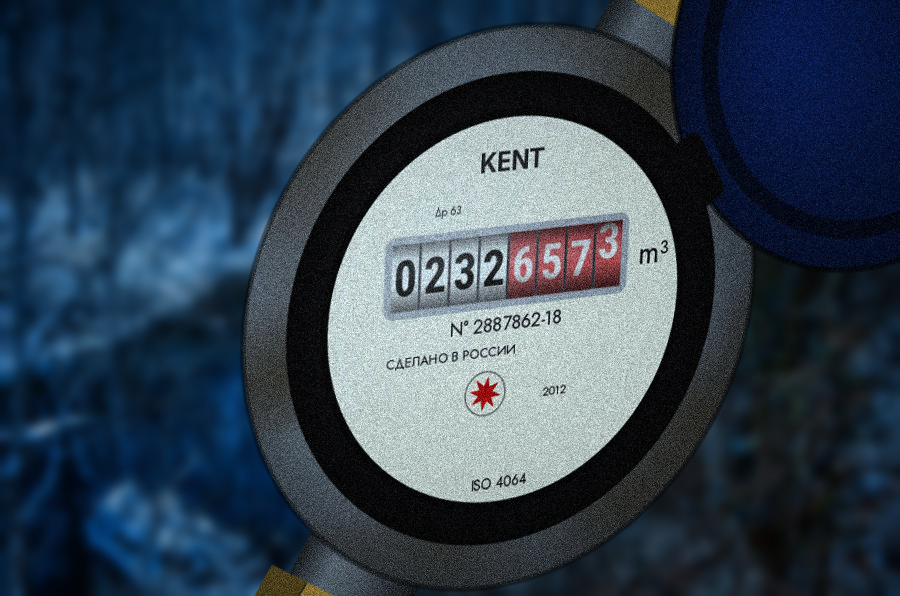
232.6573m³
